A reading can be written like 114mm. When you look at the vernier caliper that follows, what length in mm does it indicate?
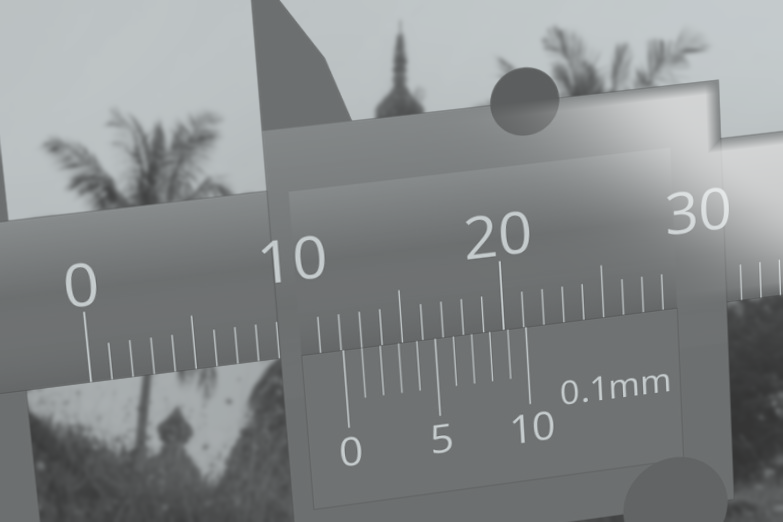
12.1mm
